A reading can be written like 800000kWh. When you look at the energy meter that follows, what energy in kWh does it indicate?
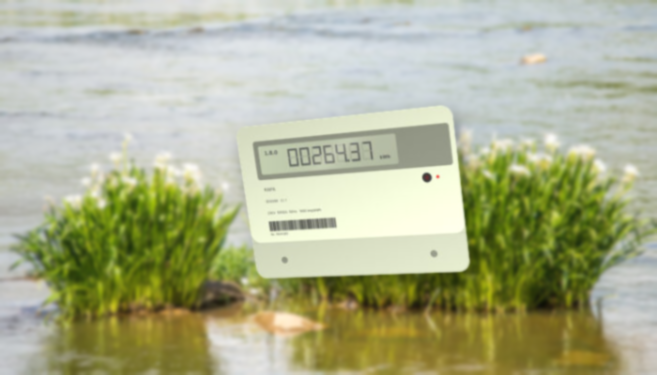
264.37kWh
